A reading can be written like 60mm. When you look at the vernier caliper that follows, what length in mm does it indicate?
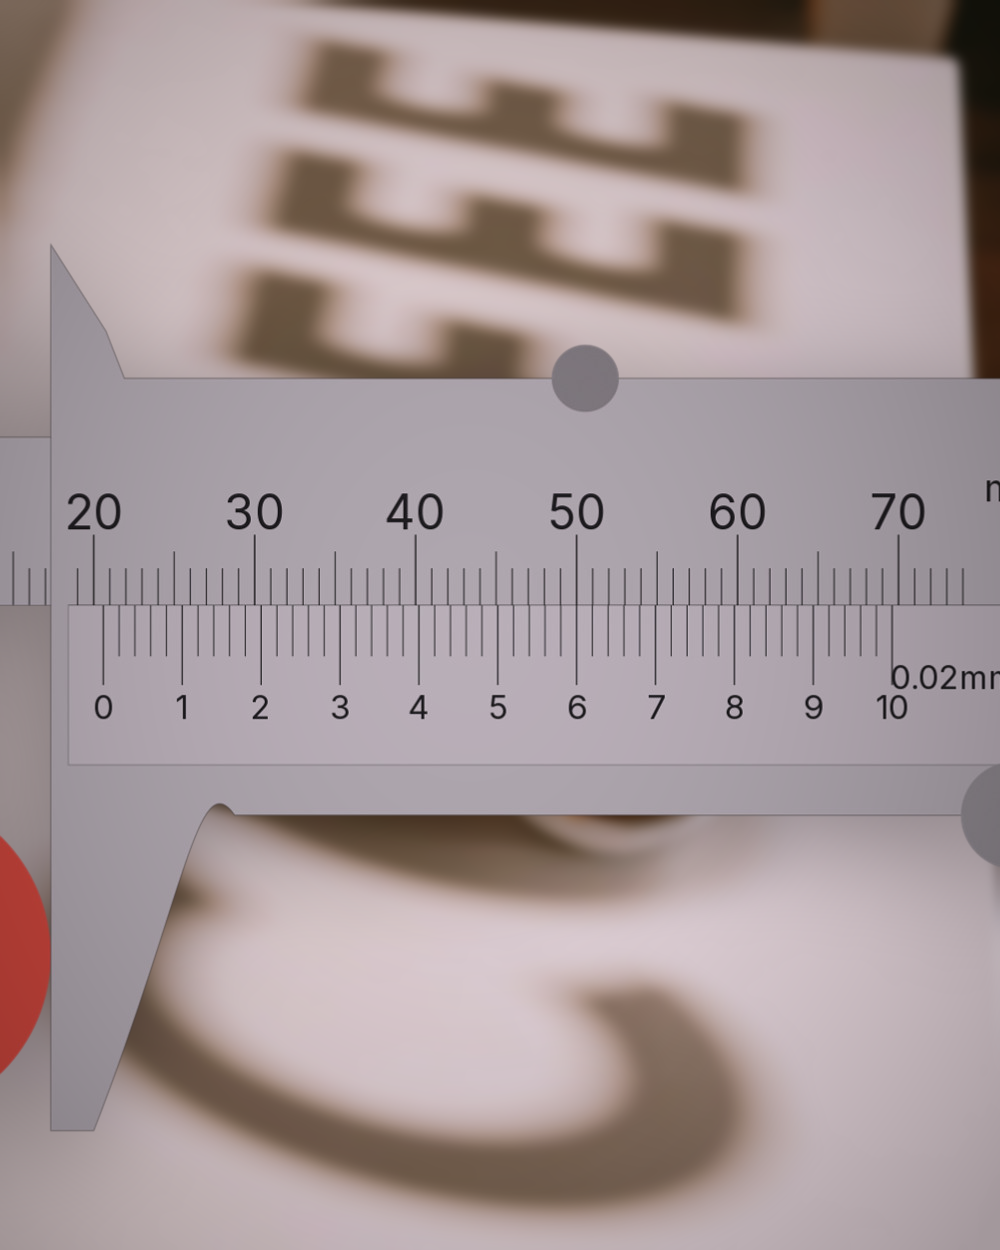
20.6mm
